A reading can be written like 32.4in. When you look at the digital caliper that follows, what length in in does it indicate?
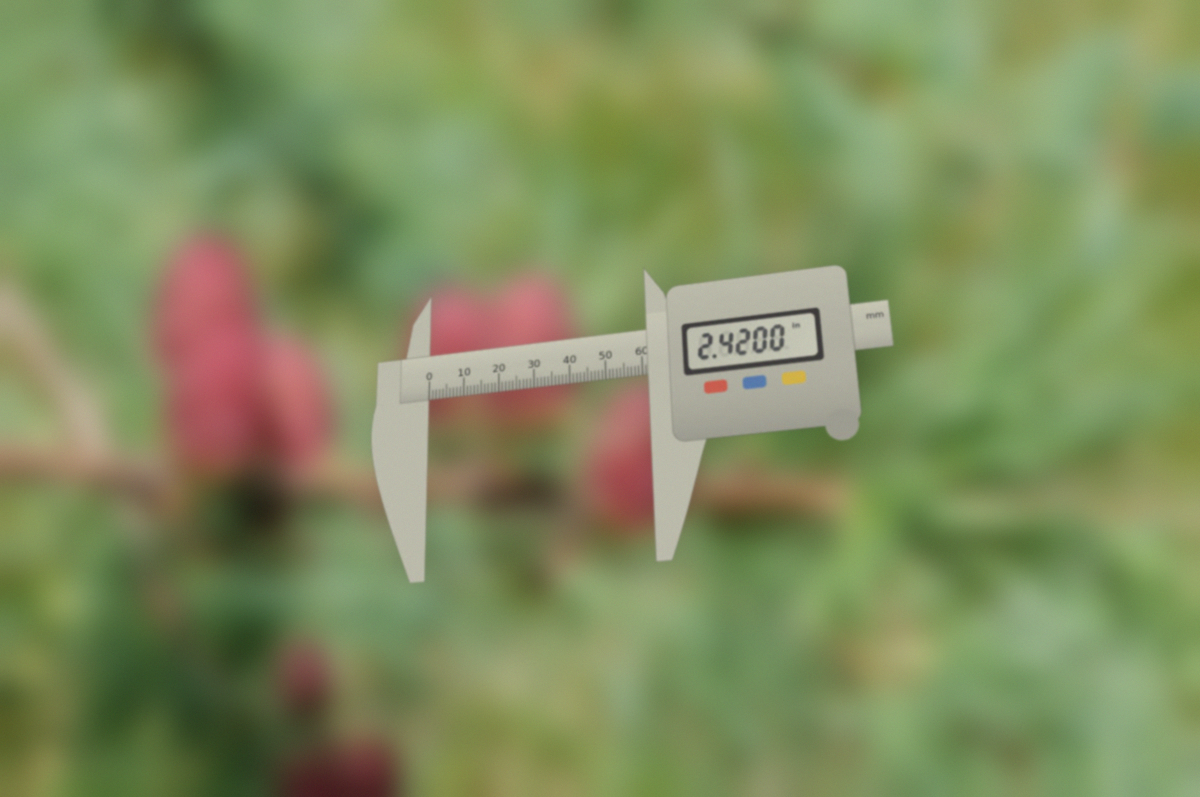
2.4200in
